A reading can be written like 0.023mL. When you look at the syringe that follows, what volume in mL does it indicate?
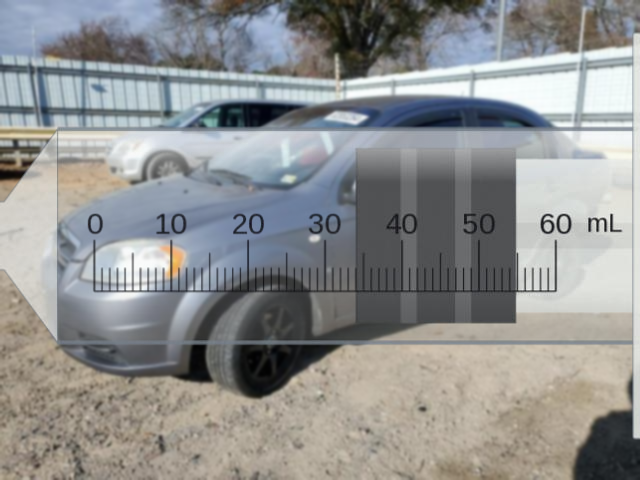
34mL
